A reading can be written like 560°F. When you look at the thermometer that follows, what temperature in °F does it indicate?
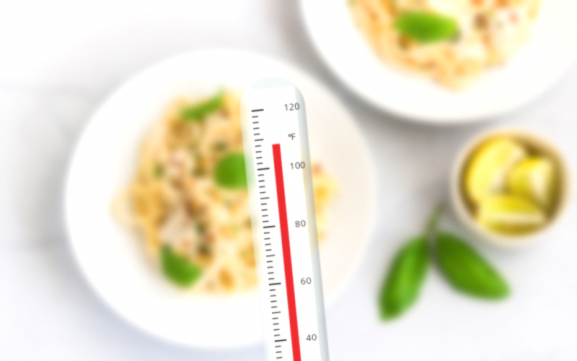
108°F
